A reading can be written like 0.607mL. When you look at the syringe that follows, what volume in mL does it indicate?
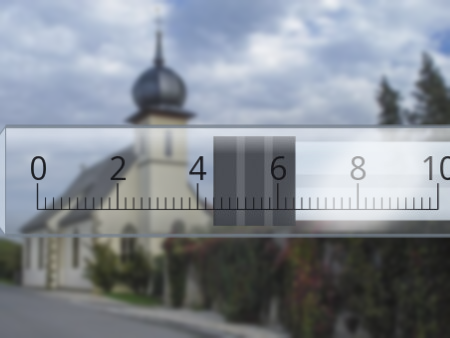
4.4mL
